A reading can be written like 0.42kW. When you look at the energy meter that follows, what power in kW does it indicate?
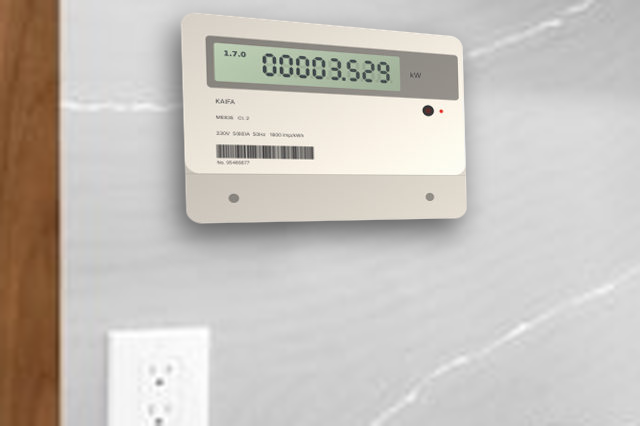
3.529kW
